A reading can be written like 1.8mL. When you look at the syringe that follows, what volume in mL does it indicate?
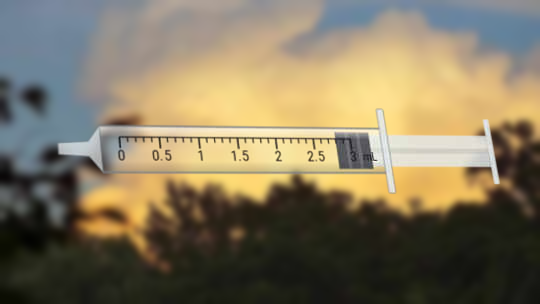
2.8mL
